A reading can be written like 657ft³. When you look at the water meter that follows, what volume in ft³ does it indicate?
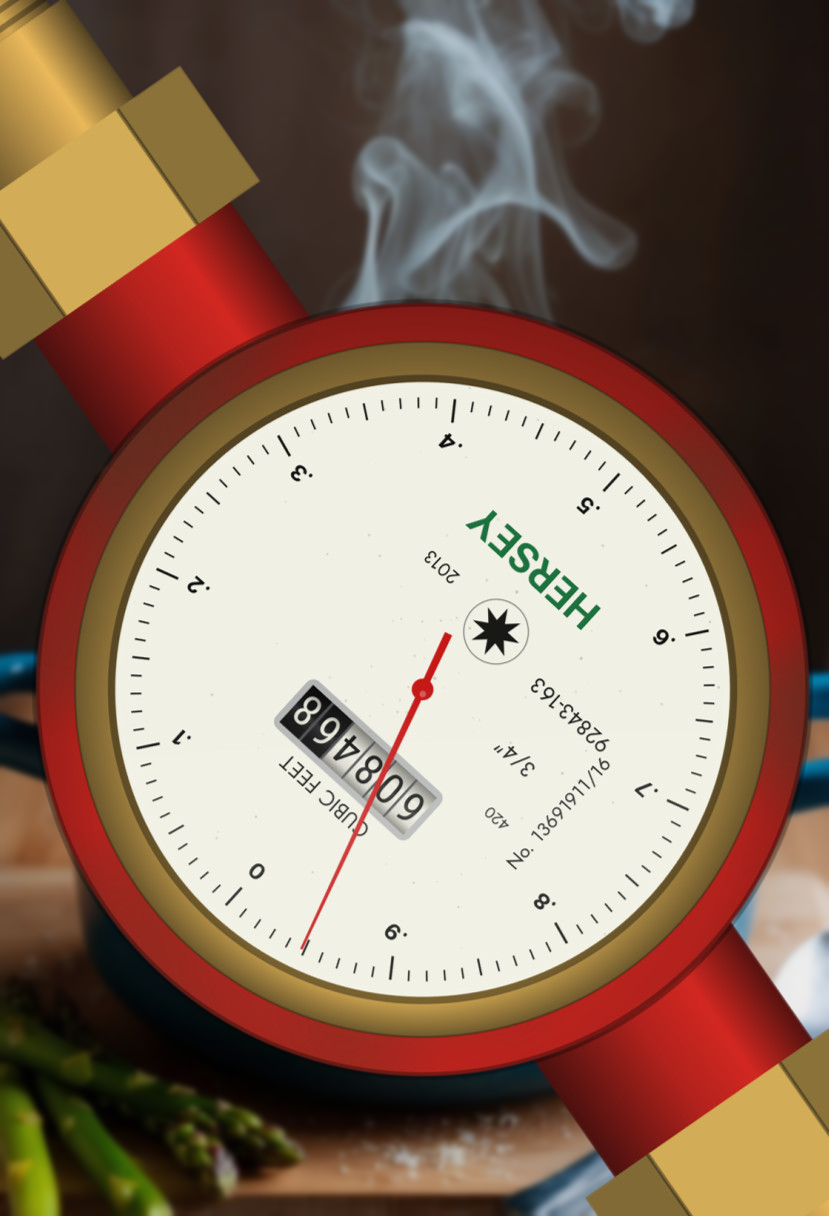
608467.95ft³
